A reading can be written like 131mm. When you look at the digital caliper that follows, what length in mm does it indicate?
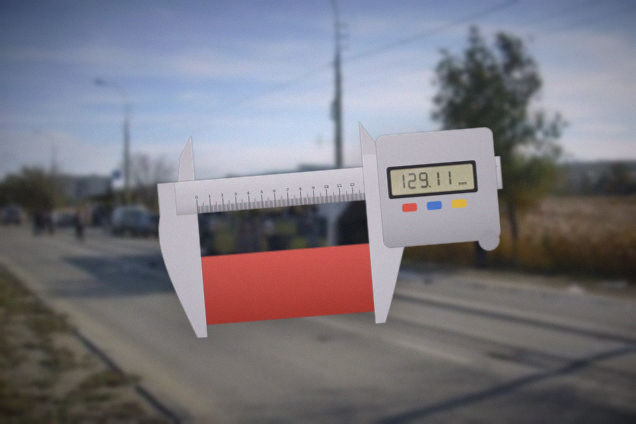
129.11mm
